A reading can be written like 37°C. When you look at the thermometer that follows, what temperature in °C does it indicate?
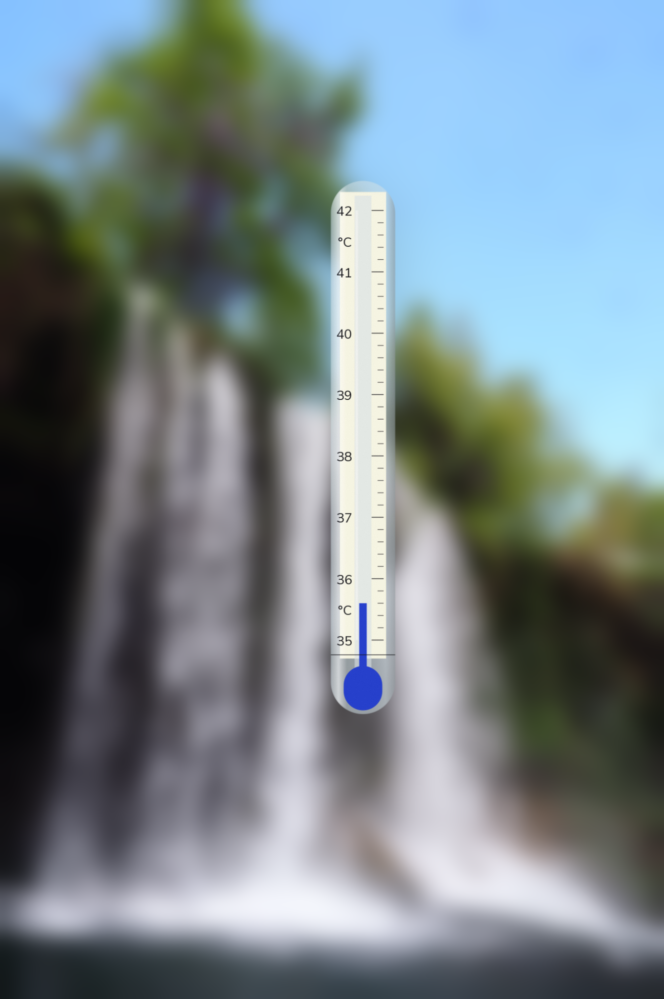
35.6°C
